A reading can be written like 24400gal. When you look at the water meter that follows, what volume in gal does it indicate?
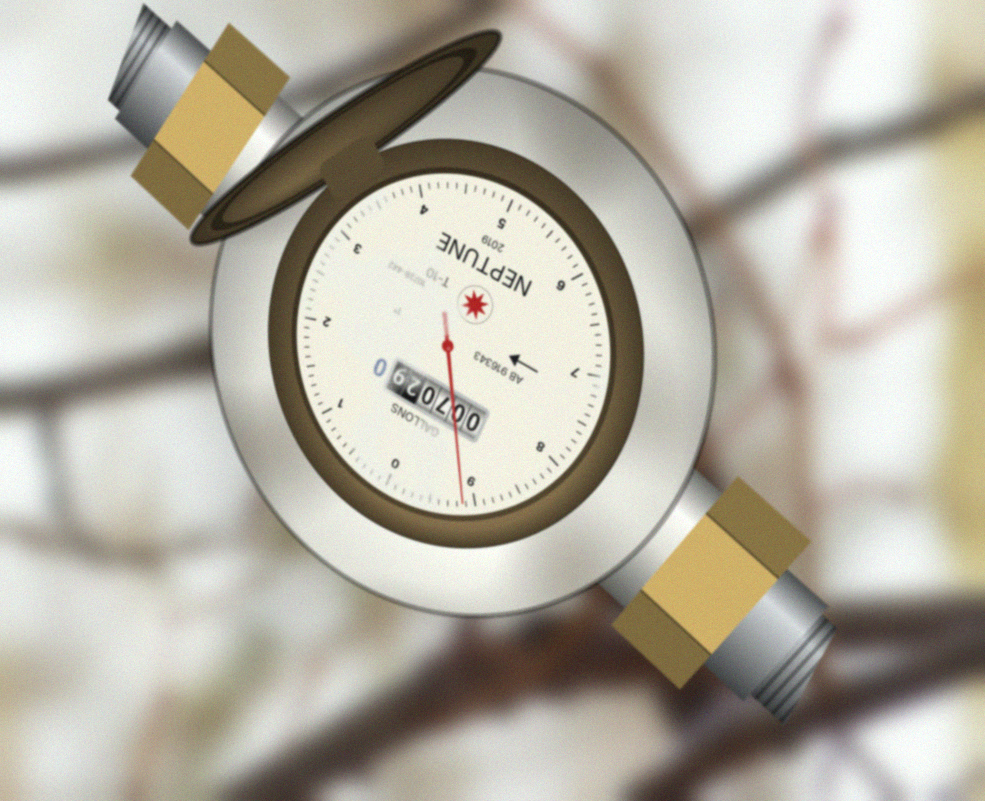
70289.1gal
